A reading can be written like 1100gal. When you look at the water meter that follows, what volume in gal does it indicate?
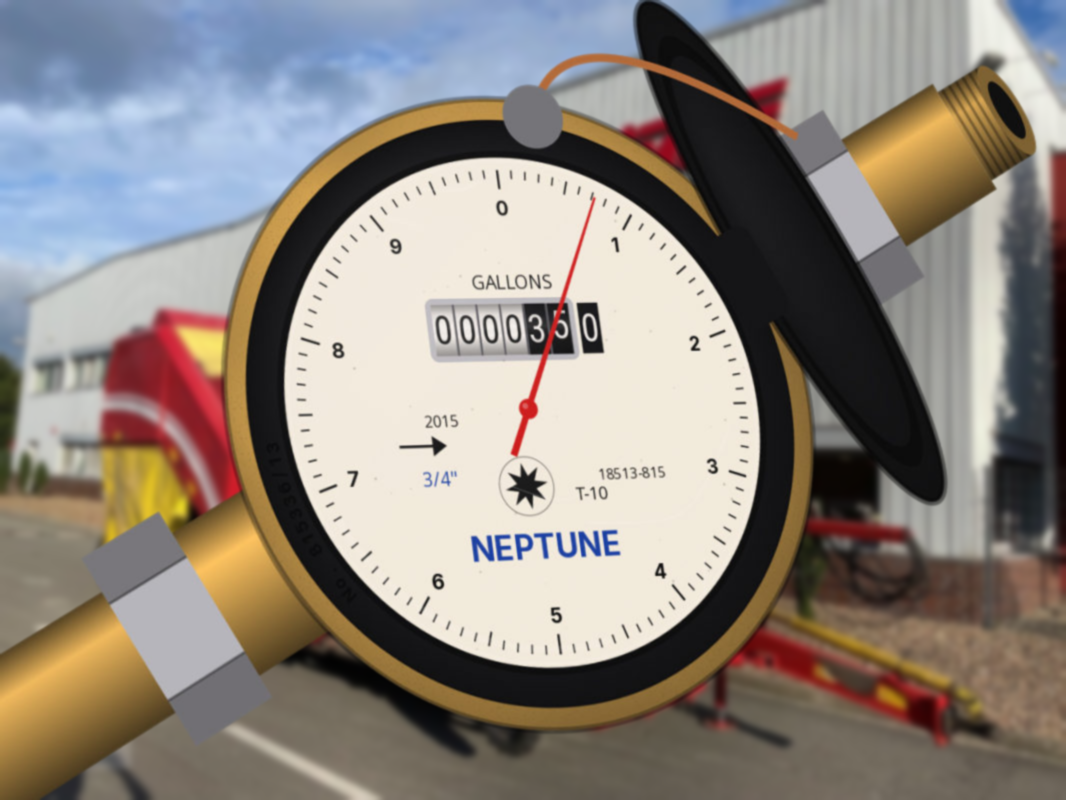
350.7gal
